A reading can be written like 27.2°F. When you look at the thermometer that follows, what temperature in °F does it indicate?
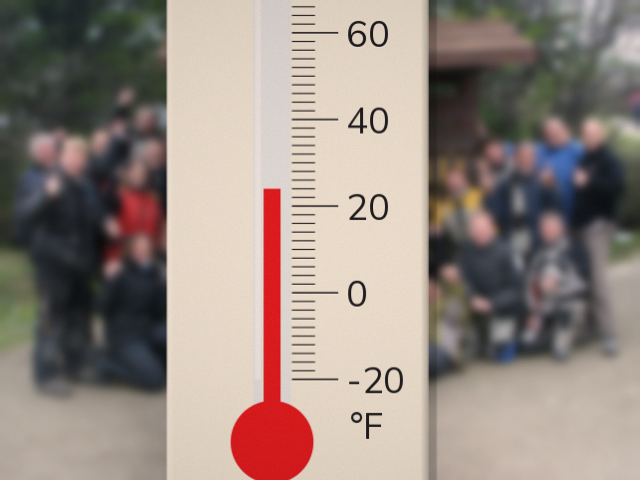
24°F
